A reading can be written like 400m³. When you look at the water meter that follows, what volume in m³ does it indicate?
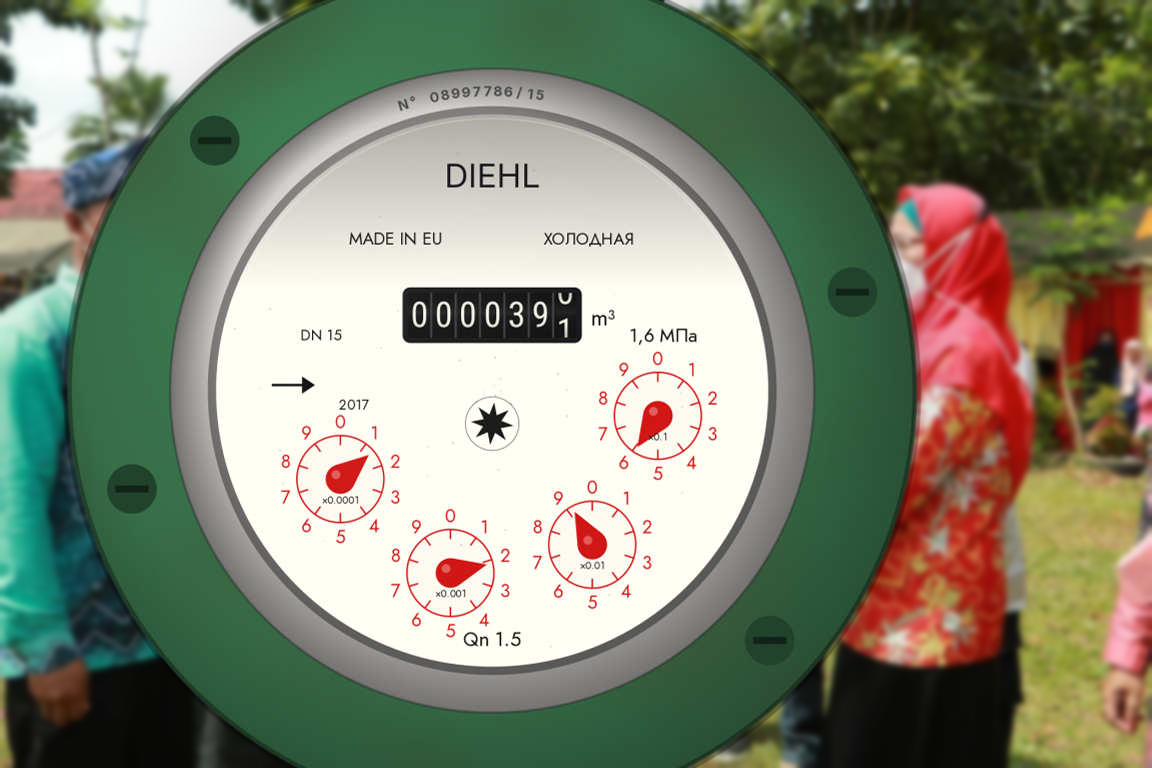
390.5921m³
